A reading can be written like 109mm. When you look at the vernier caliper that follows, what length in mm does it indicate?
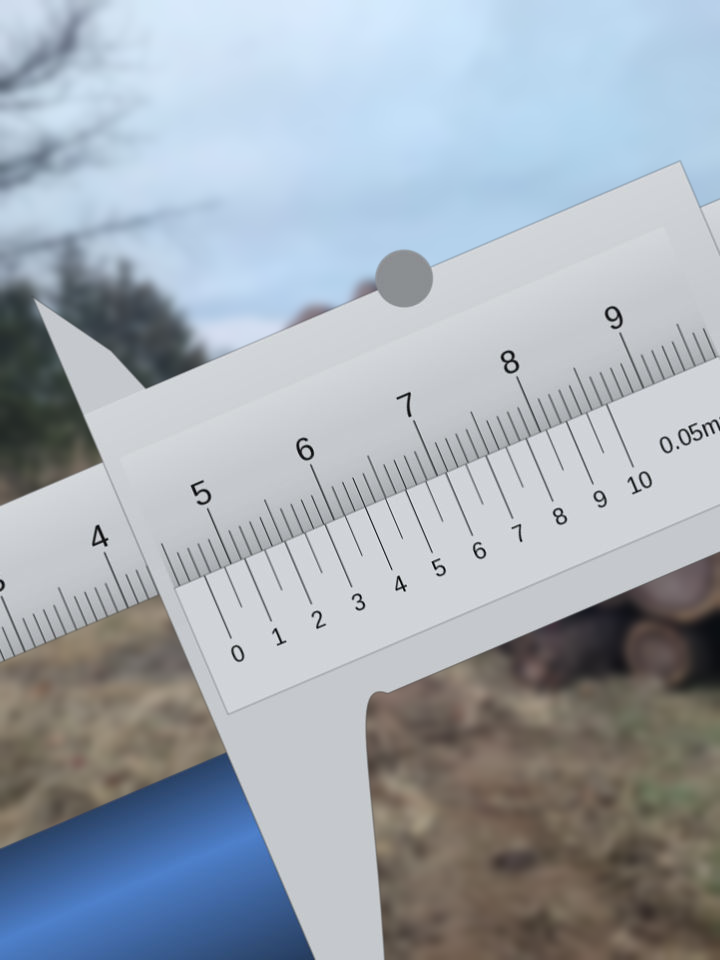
47.4mm
